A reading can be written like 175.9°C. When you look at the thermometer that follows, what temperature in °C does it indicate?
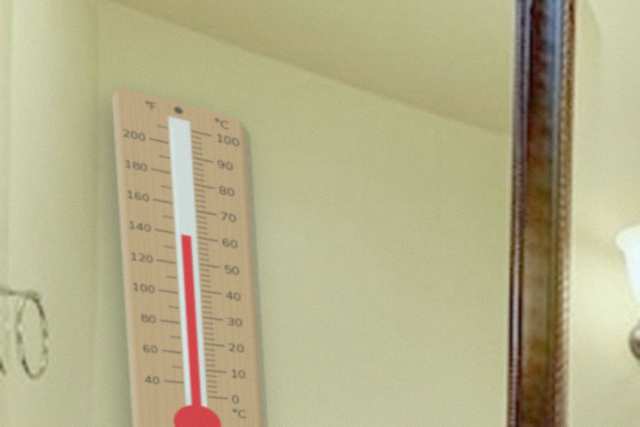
60°C
